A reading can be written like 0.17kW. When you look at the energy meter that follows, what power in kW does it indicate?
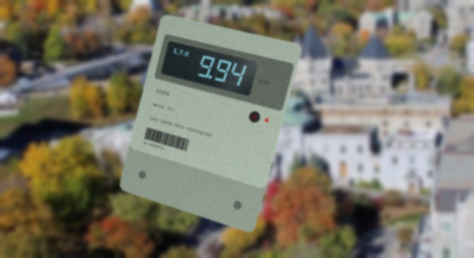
9.94kW
